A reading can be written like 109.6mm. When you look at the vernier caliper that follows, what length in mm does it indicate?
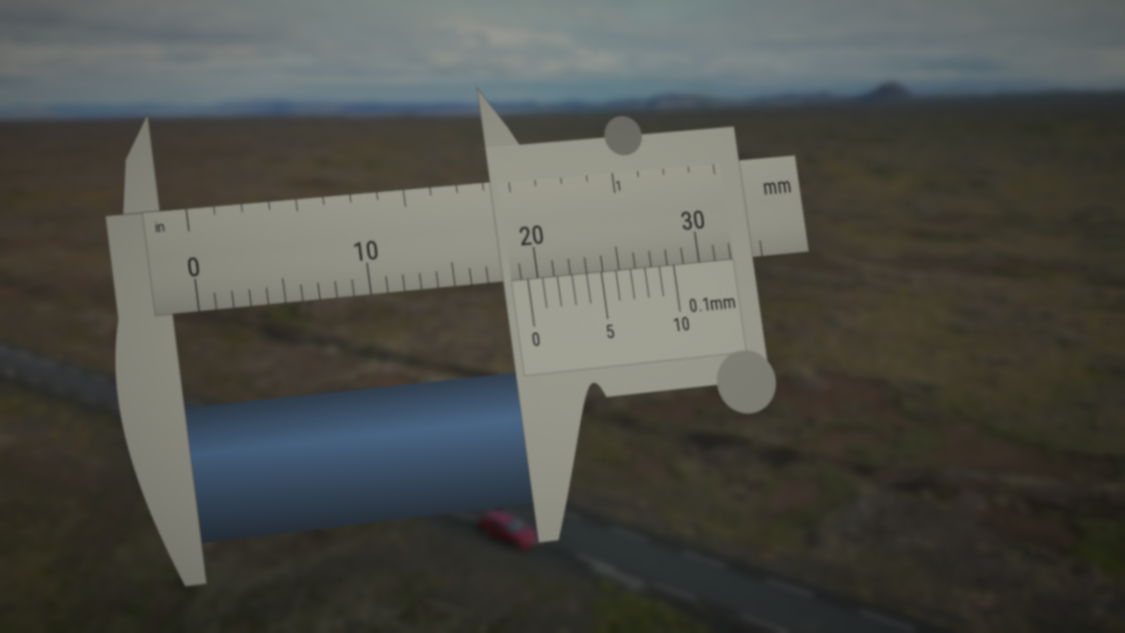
19.4mm
